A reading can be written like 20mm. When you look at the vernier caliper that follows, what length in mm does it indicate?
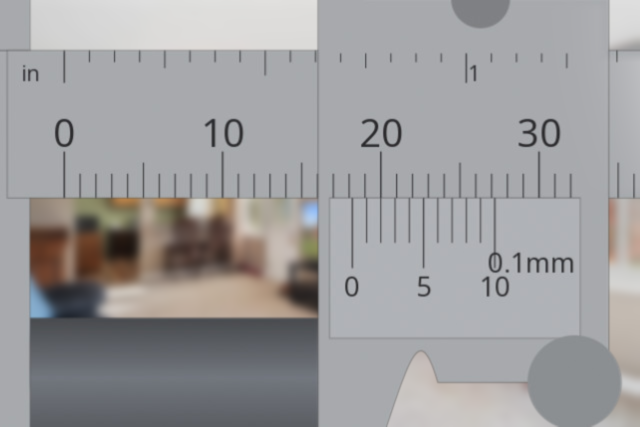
18.2mm
